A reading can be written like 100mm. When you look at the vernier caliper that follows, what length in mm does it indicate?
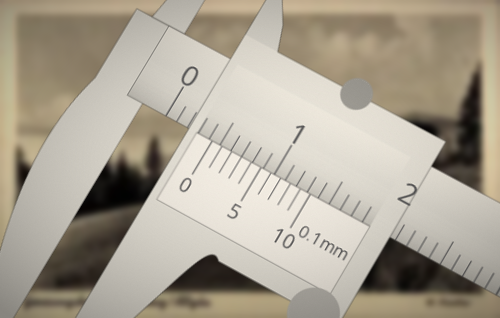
4.3mm
